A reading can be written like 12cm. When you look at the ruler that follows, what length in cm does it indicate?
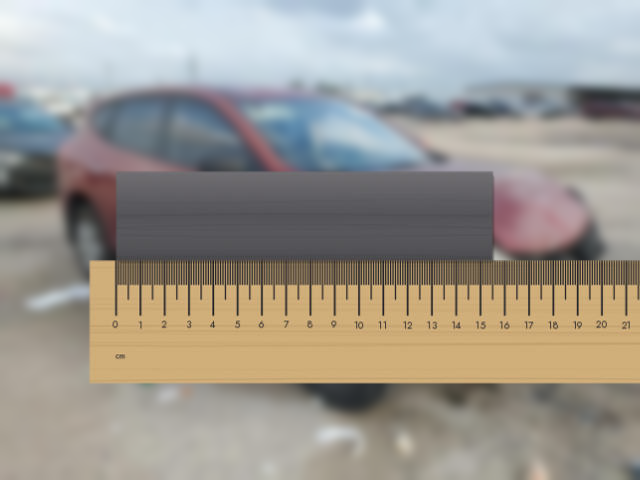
15.5cm
